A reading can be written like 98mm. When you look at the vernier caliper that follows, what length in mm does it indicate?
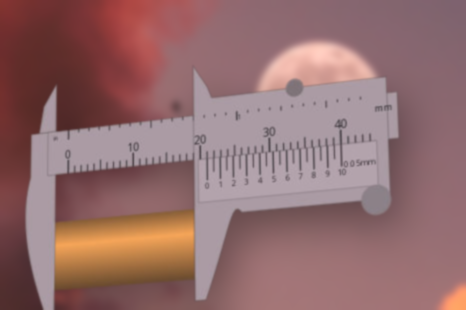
21.0mm
